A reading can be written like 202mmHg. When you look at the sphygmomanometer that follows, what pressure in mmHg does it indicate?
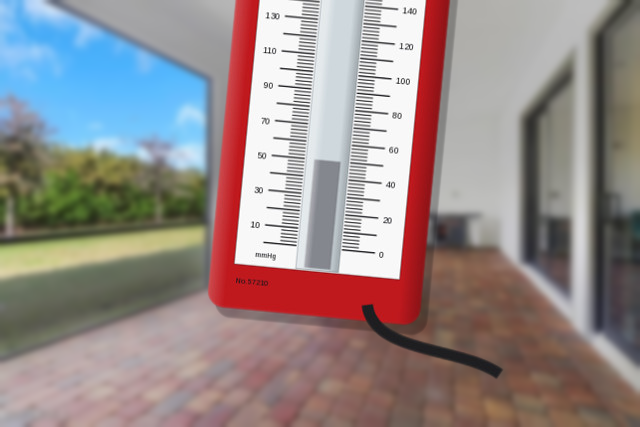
50mmHg
